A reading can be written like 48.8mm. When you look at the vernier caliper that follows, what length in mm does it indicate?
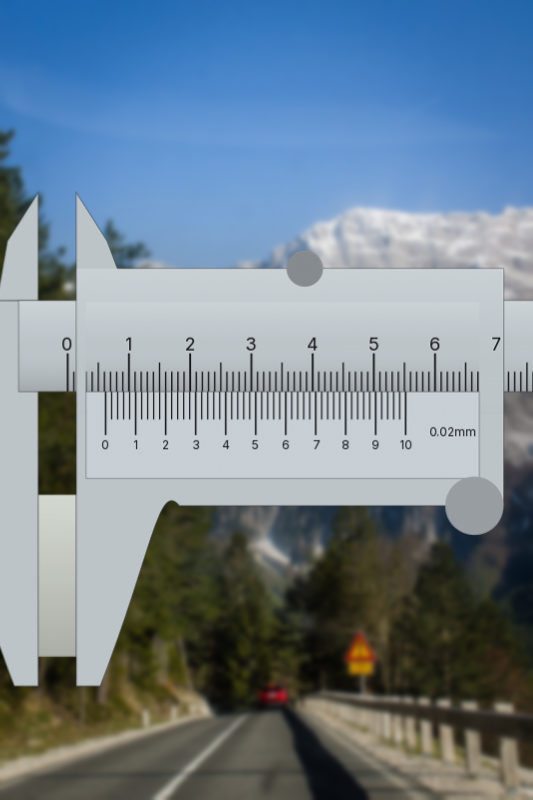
6.2mm
